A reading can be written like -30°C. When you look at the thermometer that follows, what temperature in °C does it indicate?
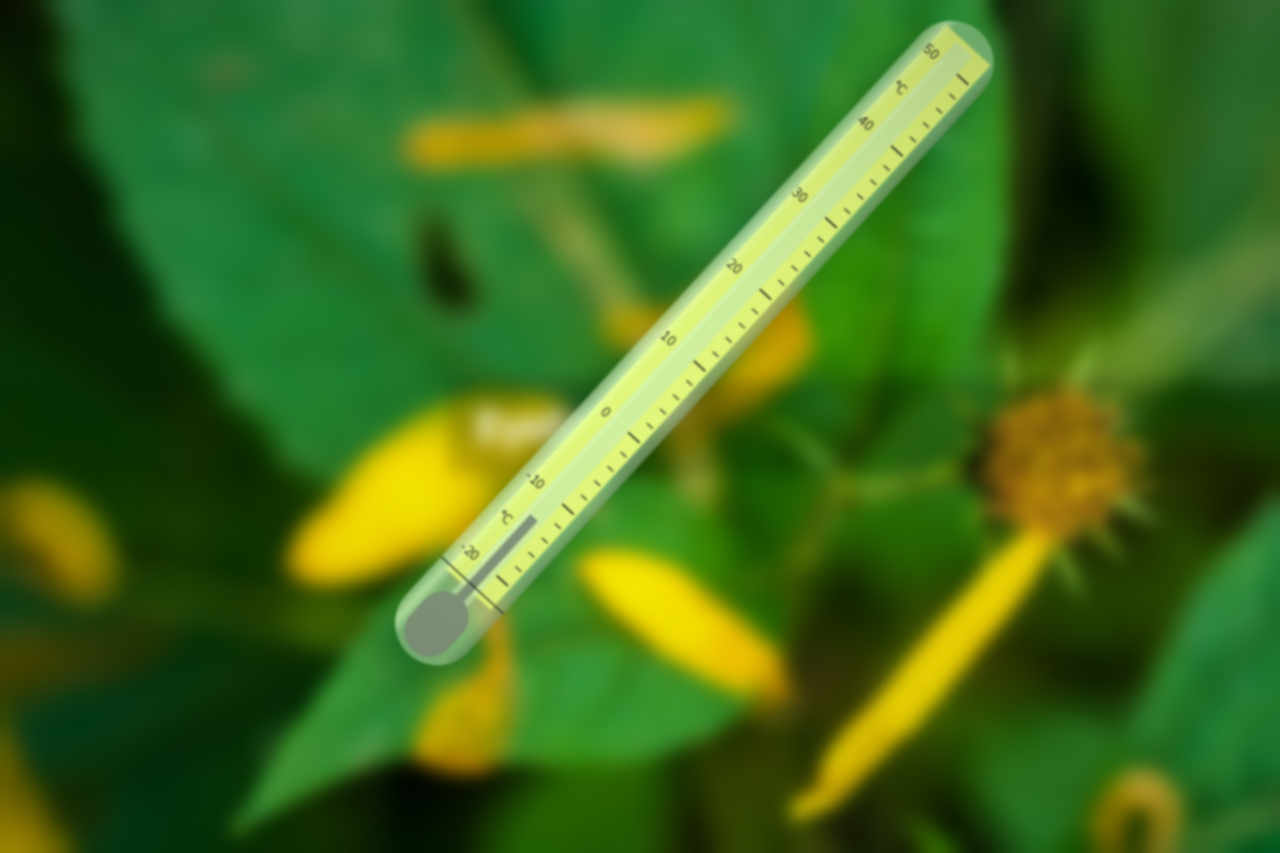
-13°C
